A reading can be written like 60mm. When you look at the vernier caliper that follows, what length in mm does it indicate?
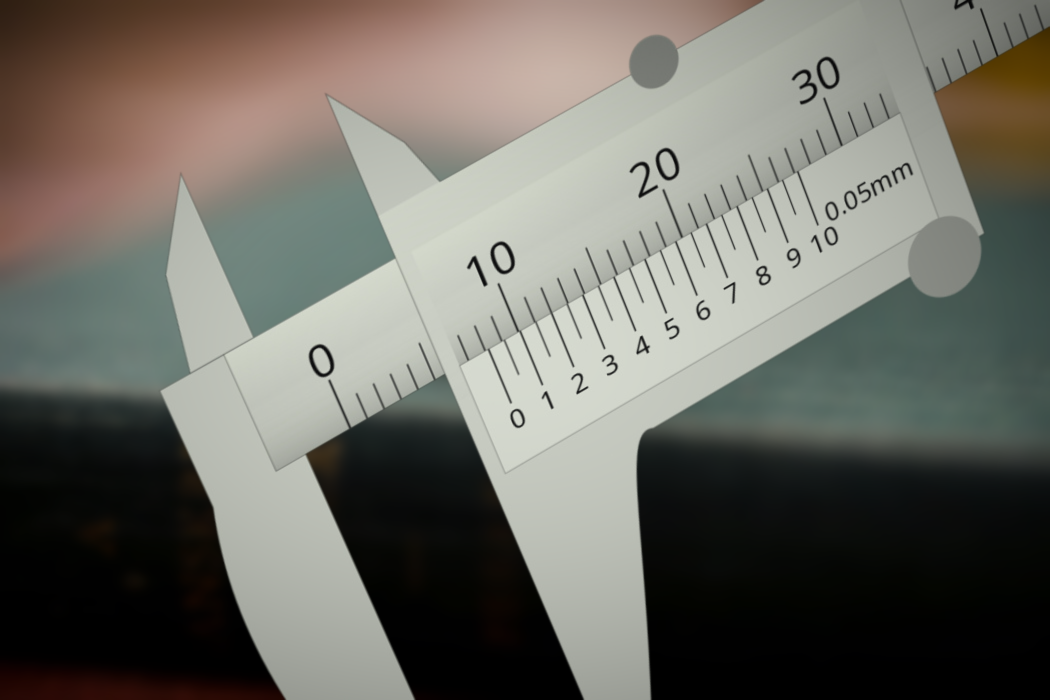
8.2mm
